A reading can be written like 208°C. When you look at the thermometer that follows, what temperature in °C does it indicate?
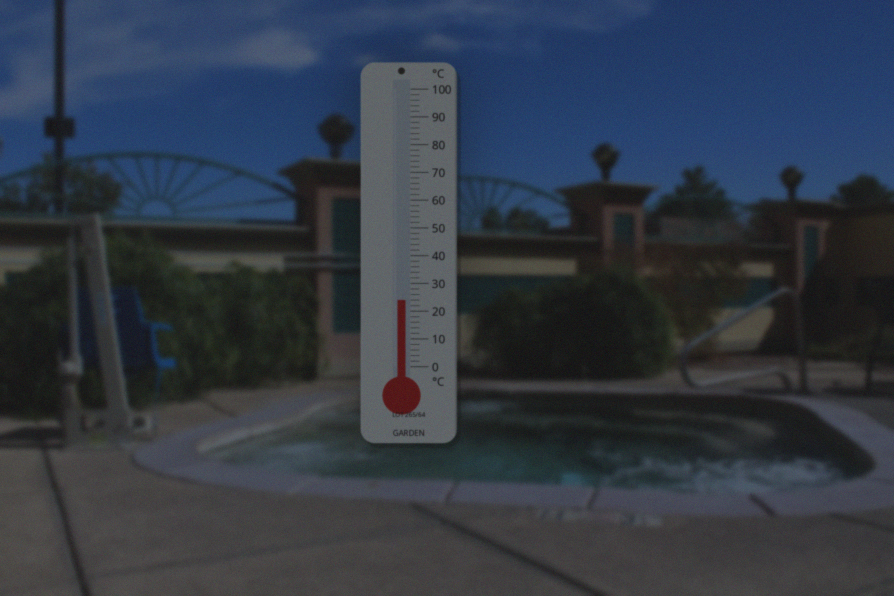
24°C
